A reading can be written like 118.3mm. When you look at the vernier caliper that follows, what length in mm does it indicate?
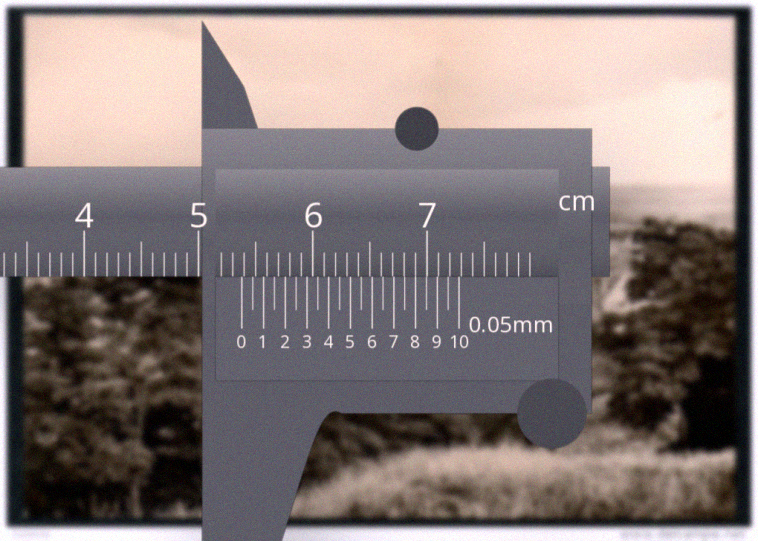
53.8mm
